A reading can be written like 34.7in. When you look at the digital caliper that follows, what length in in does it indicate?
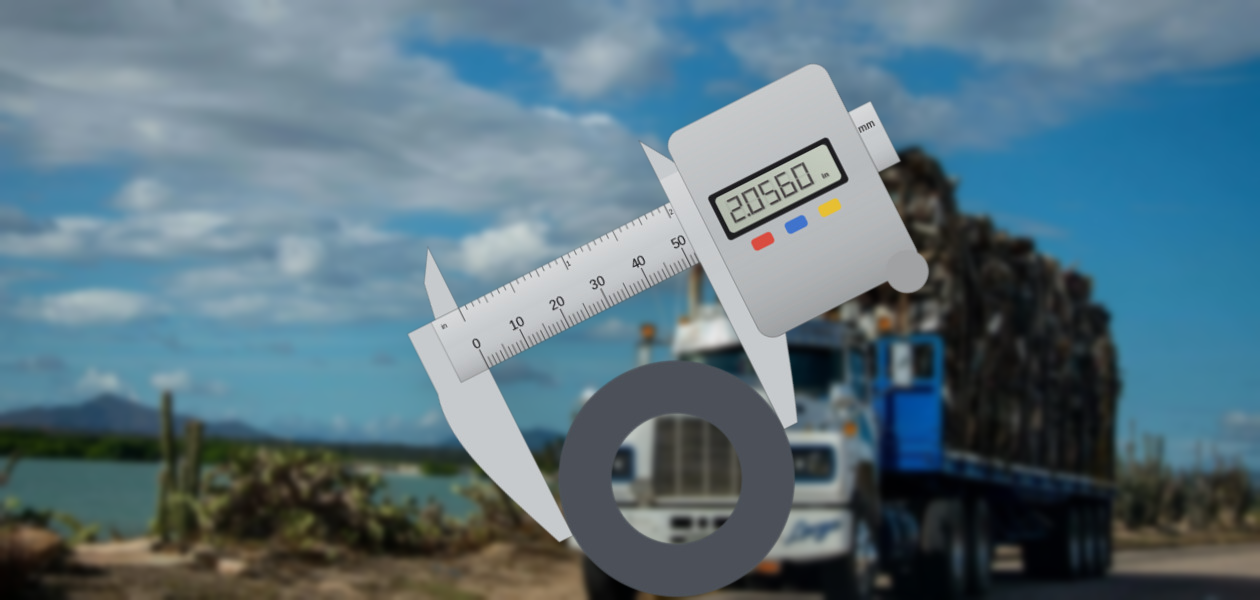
2.0560in
